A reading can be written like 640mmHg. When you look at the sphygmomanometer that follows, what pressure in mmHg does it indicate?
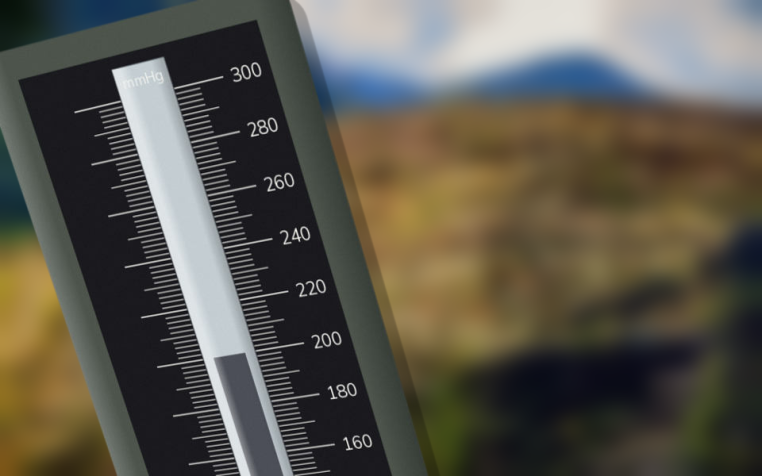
200mmHg
